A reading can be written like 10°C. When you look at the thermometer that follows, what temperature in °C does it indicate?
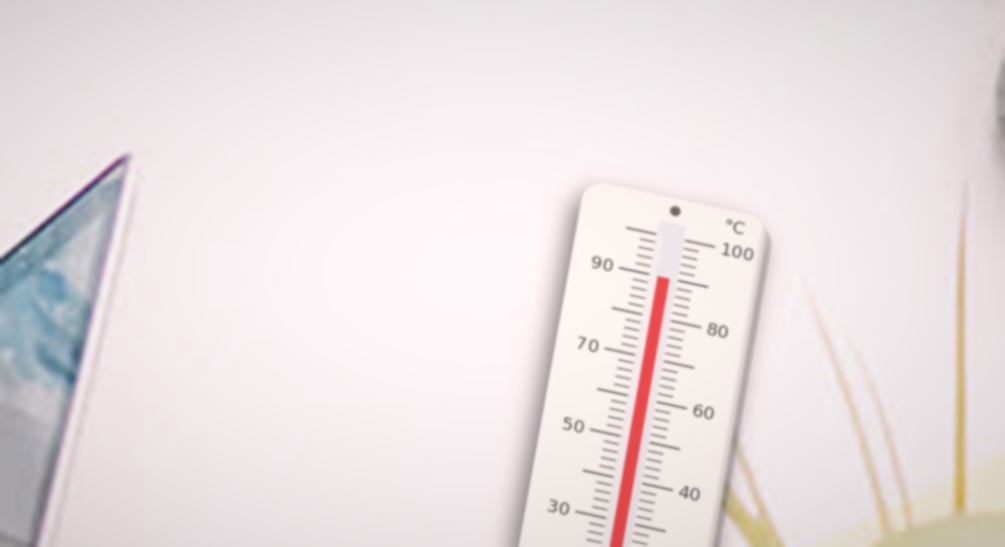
90°C
